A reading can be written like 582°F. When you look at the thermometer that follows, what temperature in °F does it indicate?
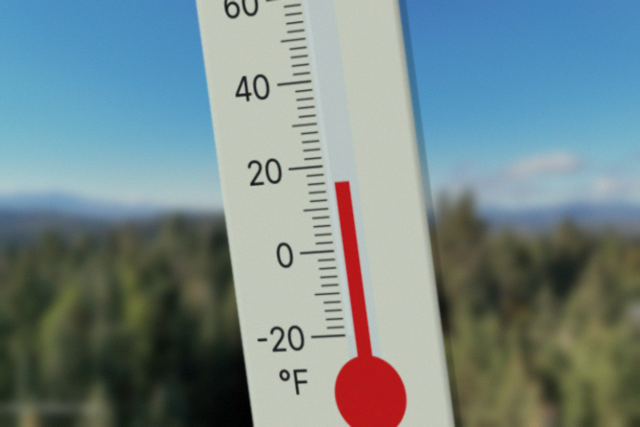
16°F
